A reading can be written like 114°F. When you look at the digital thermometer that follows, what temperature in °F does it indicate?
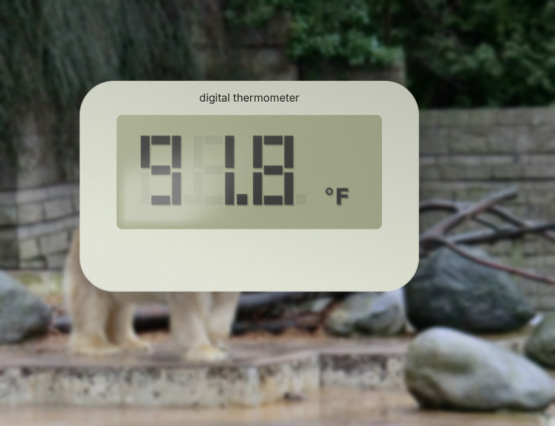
91.8°F
